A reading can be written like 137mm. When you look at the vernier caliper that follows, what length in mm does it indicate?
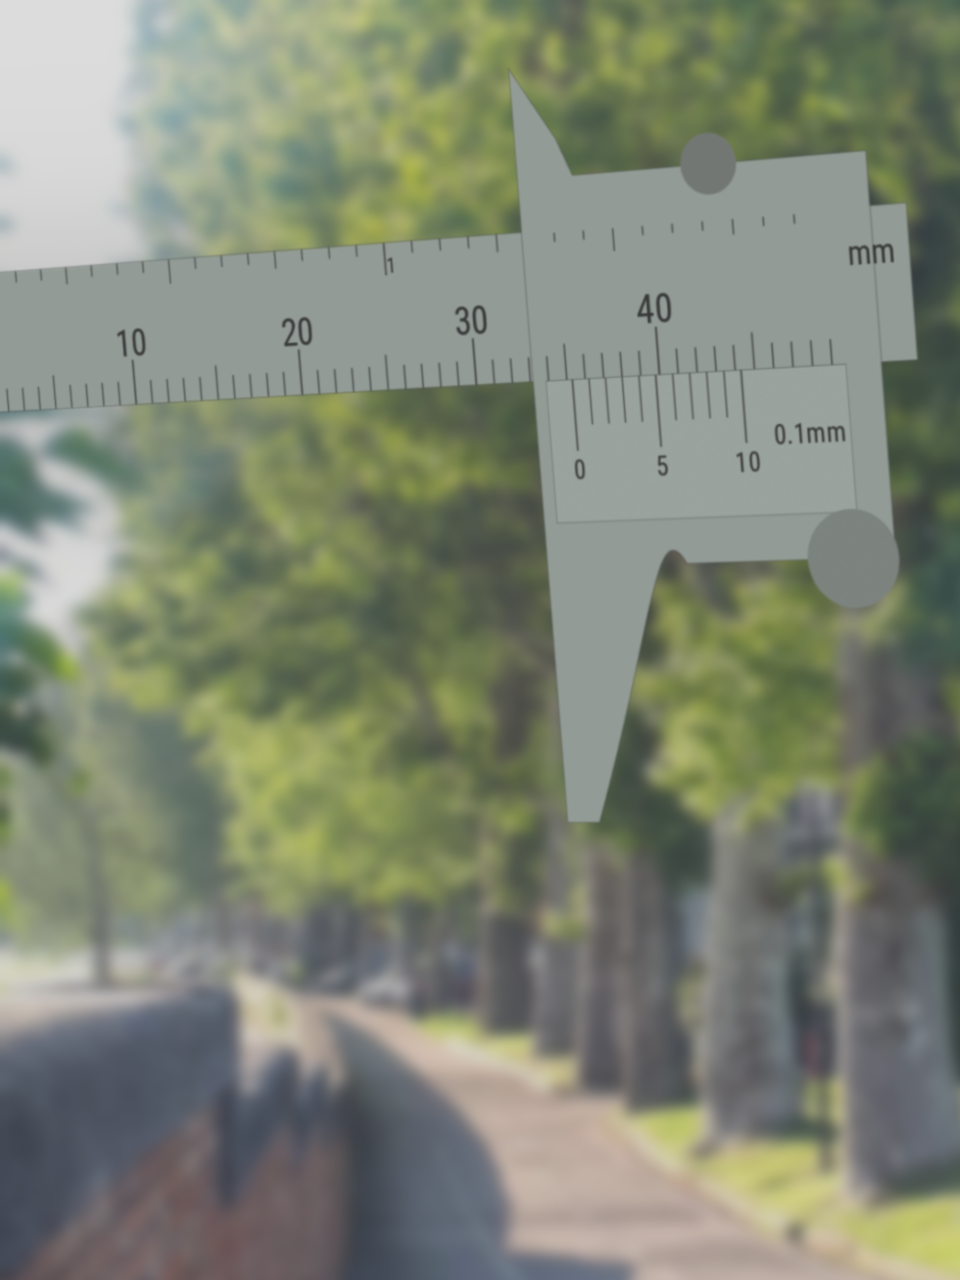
35.3mm
